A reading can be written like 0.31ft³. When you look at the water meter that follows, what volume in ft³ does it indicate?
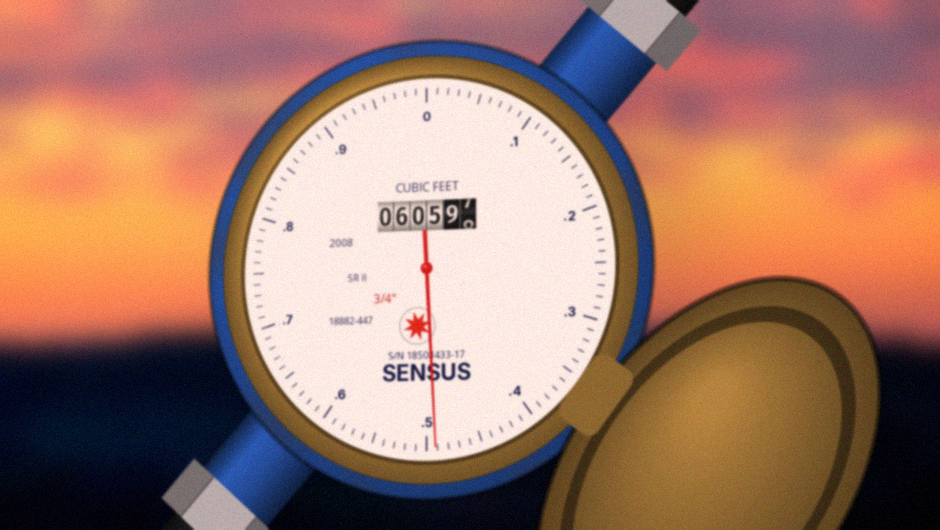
60597.49ft³
